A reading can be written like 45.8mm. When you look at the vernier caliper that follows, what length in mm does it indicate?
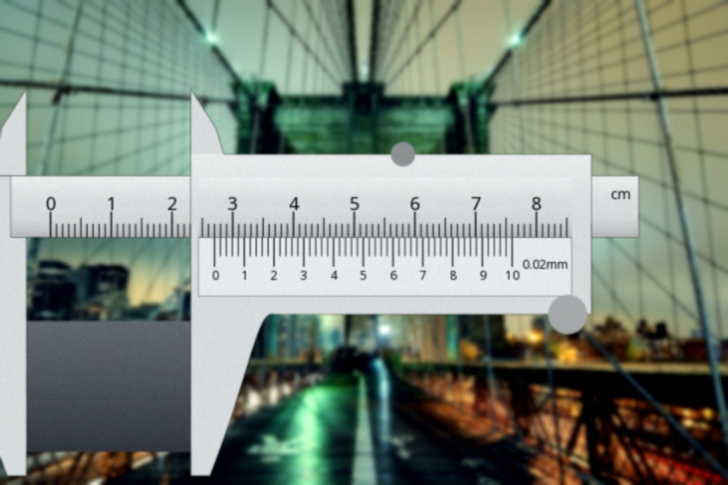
27.0mm
